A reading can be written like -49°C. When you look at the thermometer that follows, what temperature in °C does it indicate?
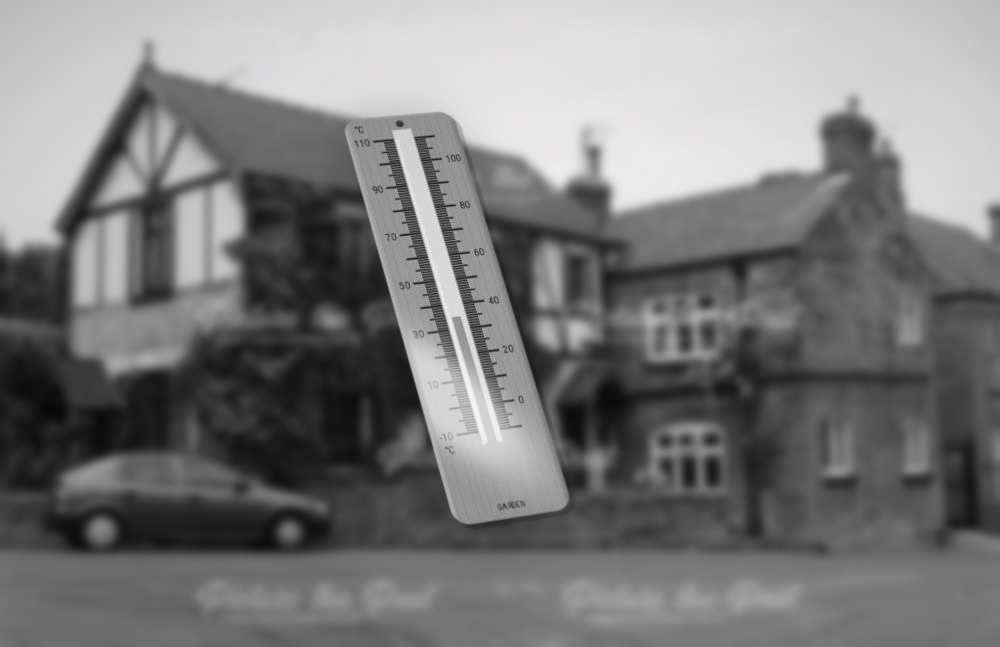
35°C
